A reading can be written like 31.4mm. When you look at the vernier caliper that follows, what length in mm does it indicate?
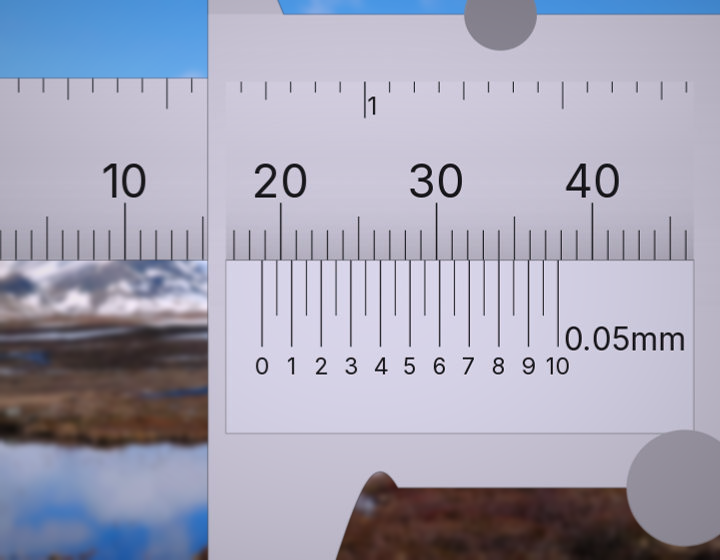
18.8mm
